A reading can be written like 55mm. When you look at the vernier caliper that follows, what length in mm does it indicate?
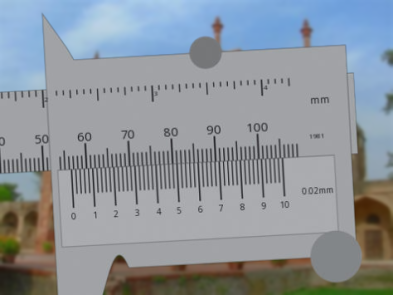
56.5mm
